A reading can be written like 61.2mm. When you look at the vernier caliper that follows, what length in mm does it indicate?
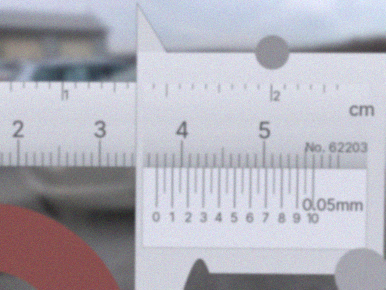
37.0mm
